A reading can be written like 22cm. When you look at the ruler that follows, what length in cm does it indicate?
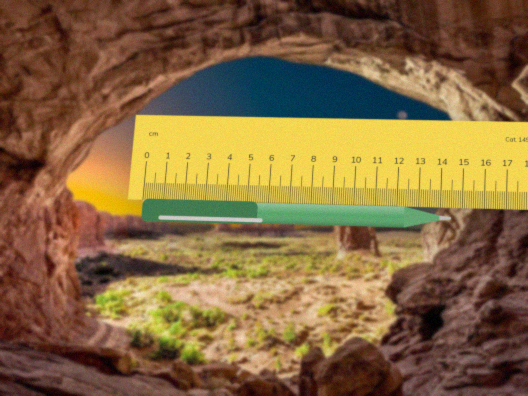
14.5cm
